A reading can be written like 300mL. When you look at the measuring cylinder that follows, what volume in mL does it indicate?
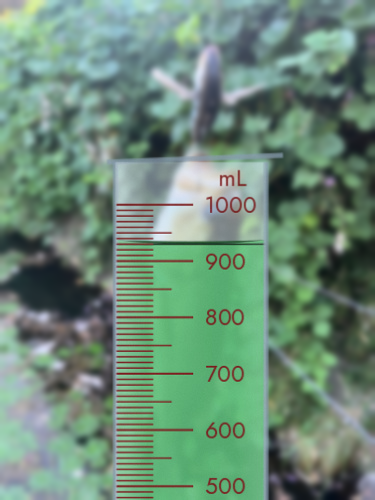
930mL
